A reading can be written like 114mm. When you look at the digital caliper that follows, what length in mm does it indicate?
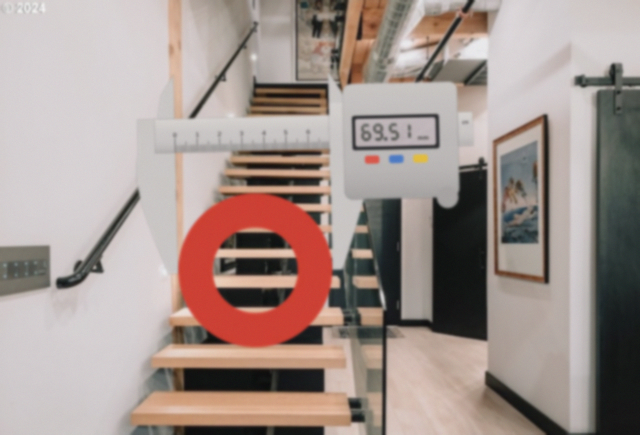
69.51mm
